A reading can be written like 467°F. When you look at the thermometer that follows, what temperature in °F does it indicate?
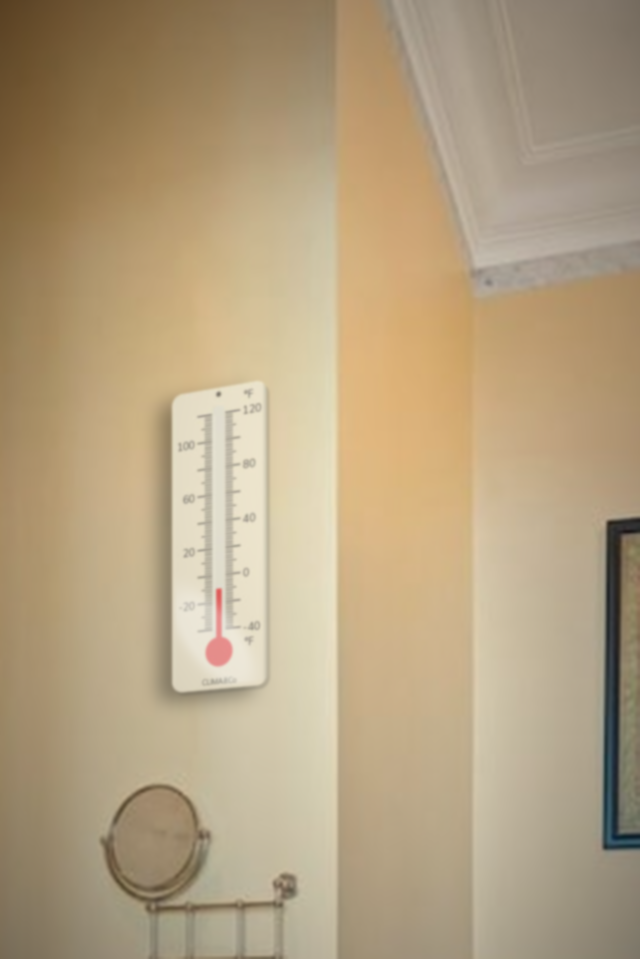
-10°F
